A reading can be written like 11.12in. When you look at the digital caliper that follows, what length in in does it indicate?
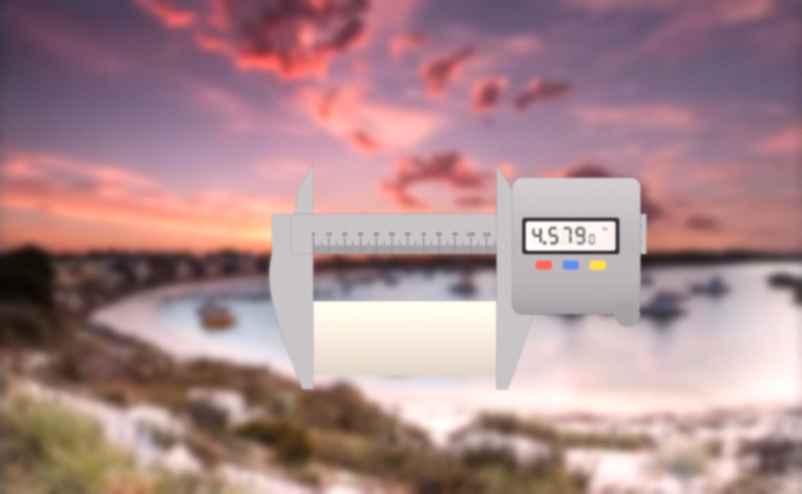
4.5790in
